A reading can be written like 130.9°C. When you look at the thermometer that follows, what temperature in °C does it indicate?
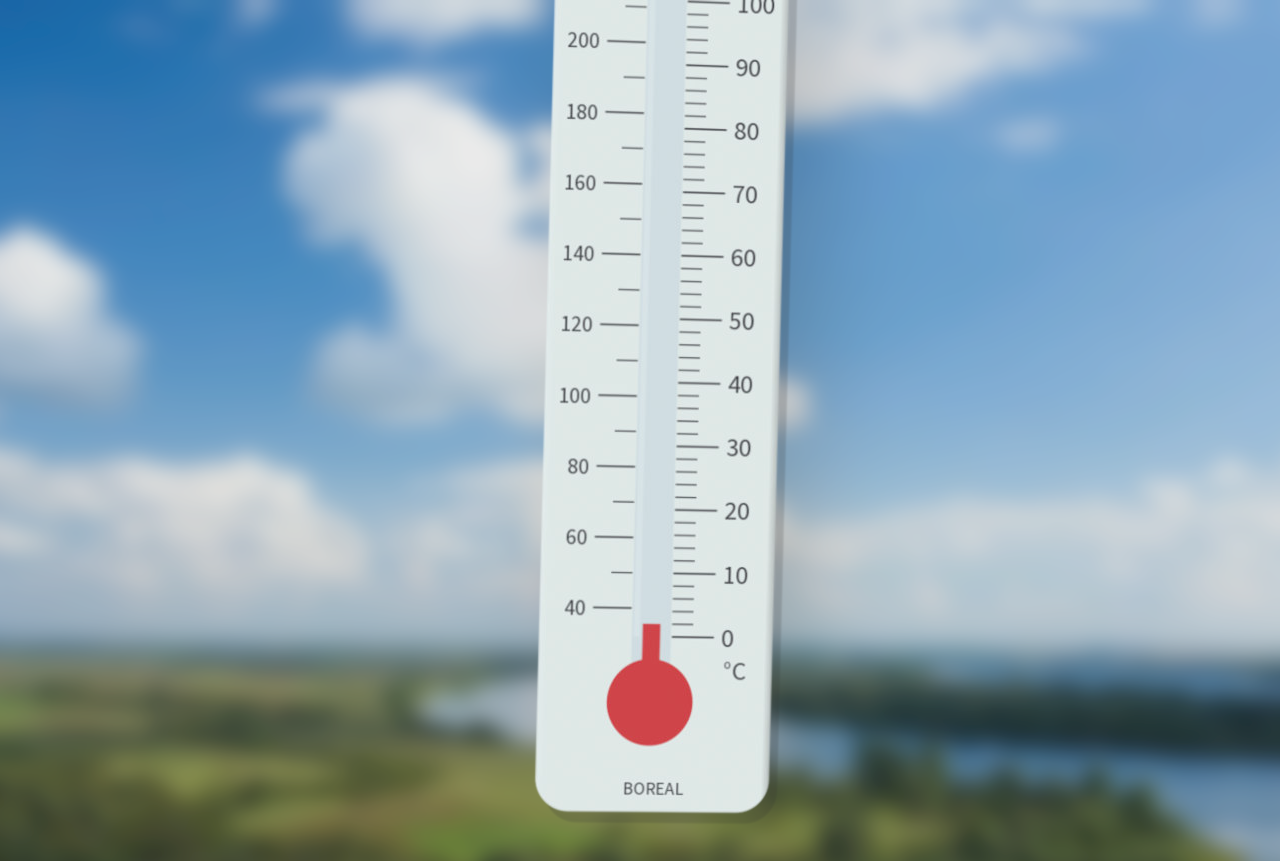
2°C
